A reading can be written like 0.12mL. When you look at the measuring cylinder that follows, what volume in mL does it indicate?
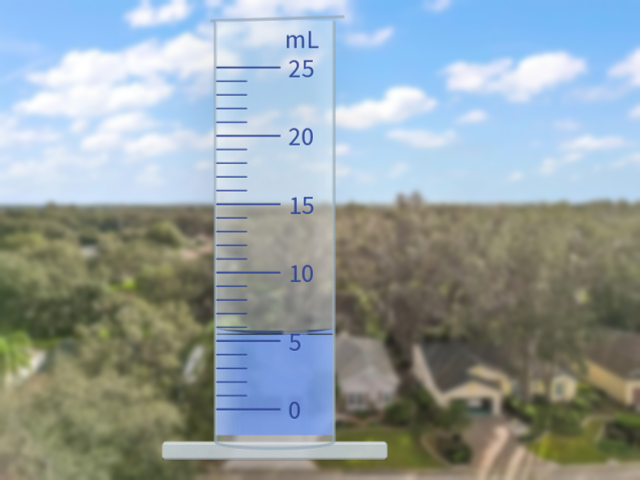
5.5mL
